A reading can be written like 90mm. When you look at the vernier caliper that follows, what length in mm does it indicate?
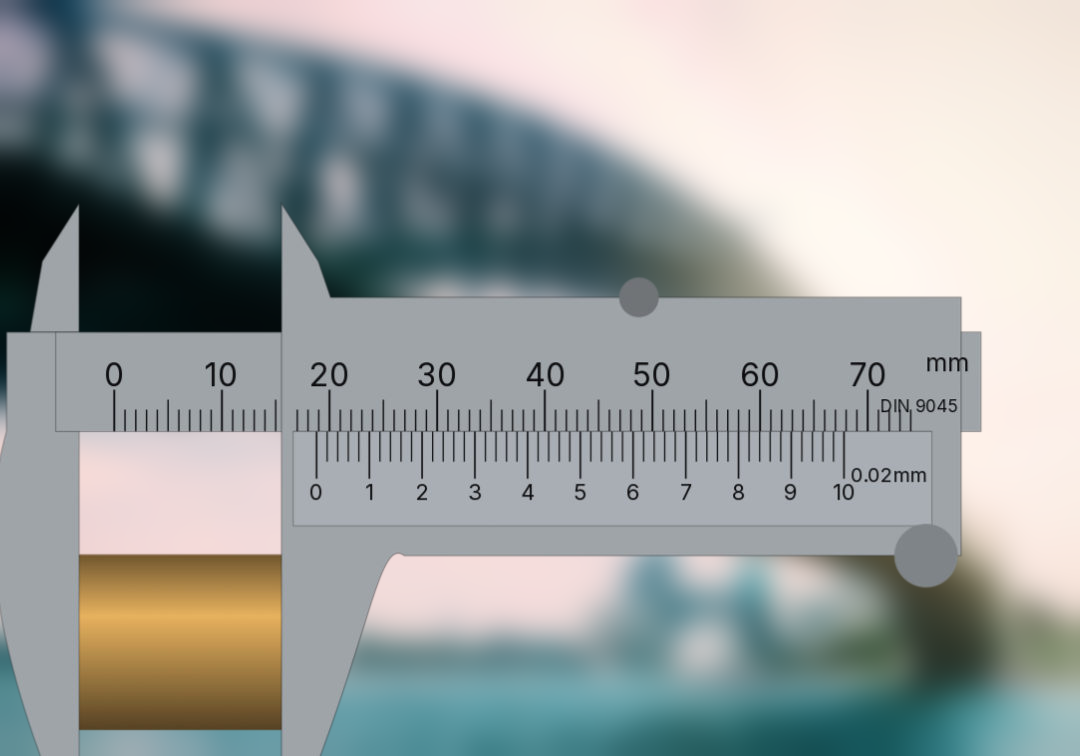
18.8mm
